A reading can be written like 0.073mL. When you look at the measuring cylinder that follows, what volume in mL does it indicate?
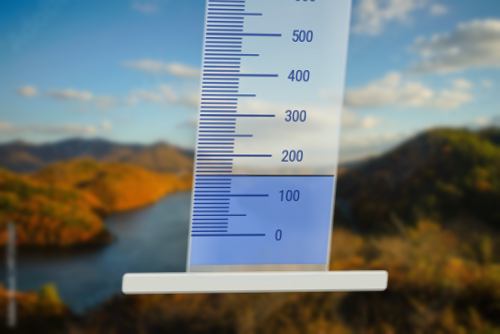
150mL
